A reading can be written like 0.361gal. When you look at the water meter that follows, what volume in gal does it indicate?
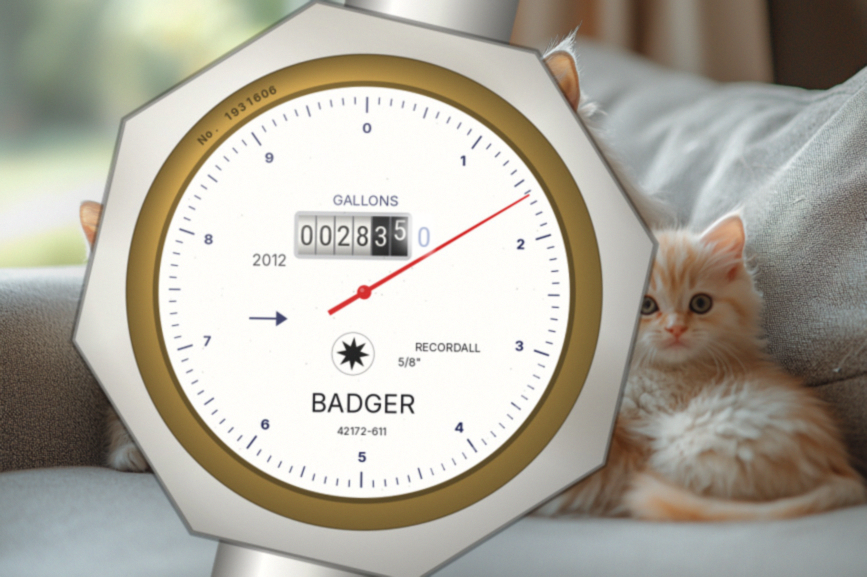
28351.6gal
